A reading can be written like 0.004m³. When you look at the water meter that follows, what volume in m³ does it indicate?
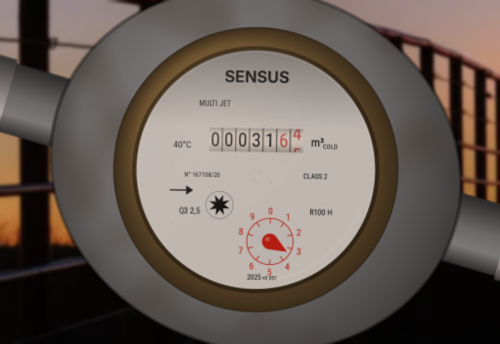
31.643m³
